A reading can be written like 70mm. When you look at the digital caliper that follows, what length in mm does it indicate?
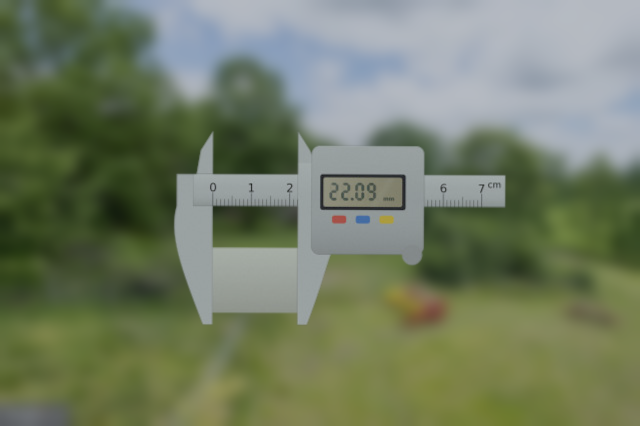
22.09mm
